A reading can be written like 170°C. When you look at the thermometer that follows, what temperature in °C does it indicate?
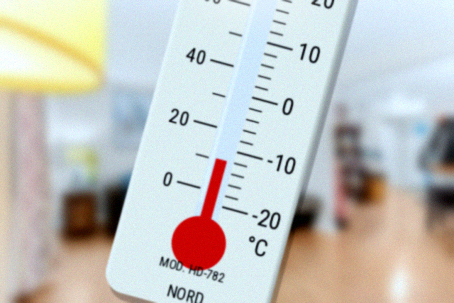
-12°C
